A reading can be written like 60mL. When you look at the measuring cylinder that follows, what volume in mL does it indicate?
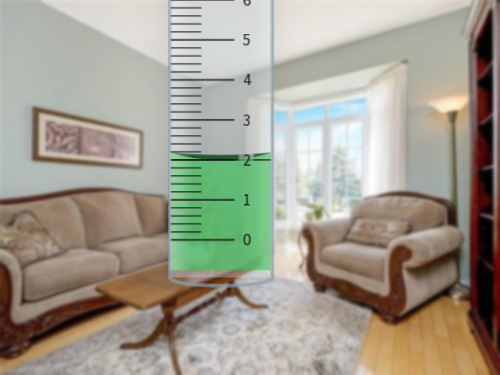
2mL
